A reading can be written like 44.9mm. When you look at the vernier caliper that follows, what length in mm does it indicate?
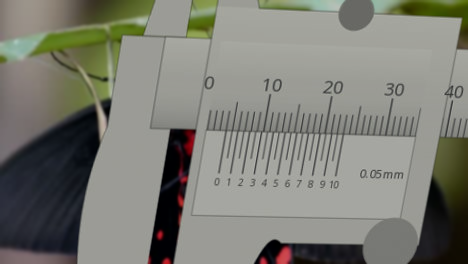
4.0mm
